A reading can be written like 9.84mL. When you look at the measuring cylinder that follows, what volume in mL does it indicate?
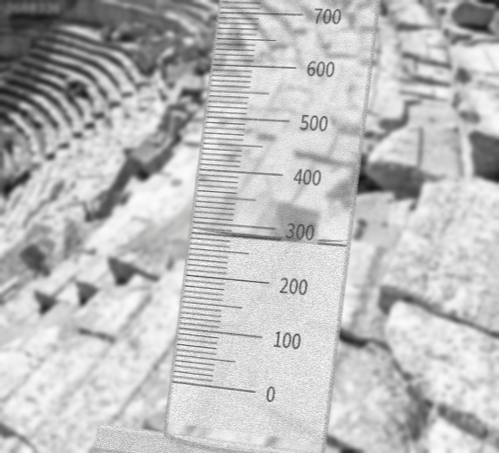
280mL
